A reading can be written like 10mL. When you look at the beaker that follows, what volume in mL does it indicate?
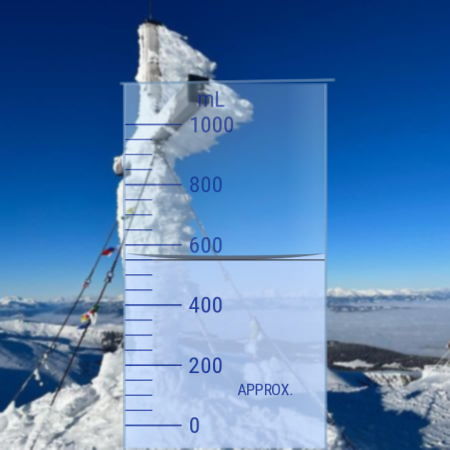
550mL
